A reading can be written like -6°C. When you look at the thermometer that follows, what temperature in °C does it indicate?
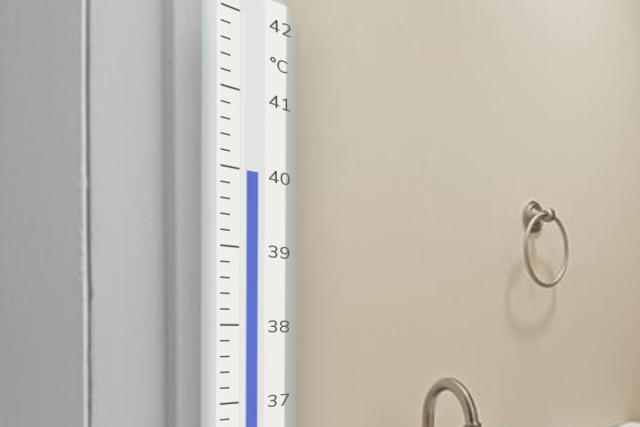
40°C
